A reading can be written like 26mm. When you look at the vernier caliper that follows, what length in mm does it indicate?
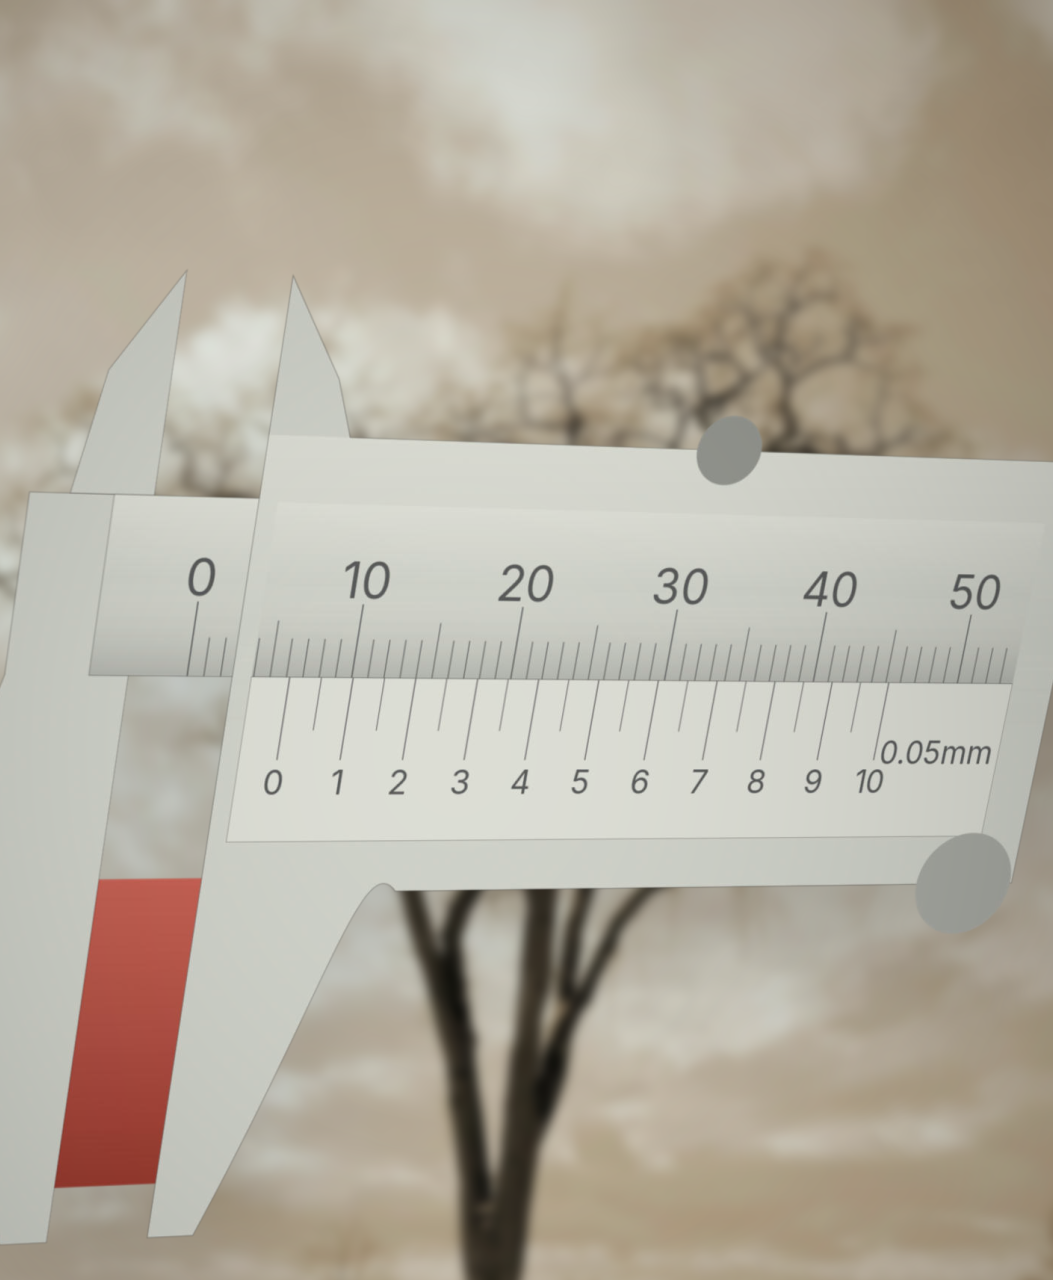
6.2mm
